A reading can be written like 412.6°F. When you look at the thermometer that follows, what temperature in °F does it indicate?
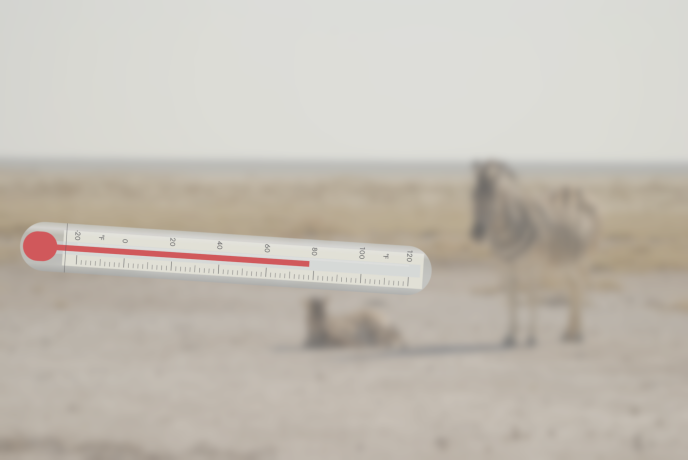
78°F
